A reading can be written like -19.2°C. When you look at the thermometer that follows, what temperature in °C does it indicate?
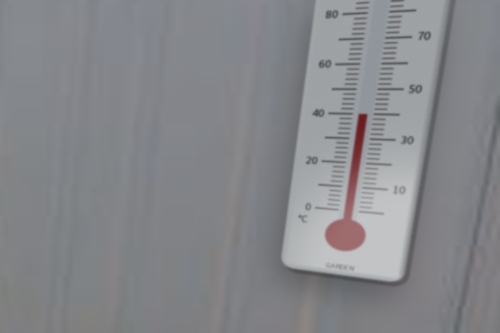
40°C
